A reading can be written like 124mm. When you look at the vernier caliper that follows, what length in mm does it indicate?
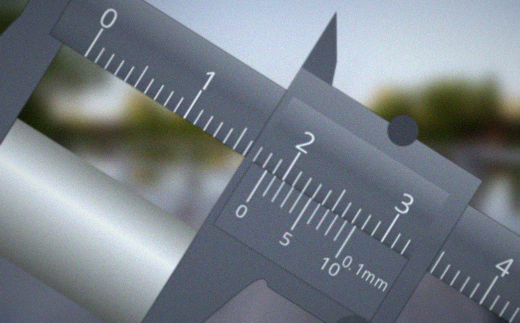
18.4mm
